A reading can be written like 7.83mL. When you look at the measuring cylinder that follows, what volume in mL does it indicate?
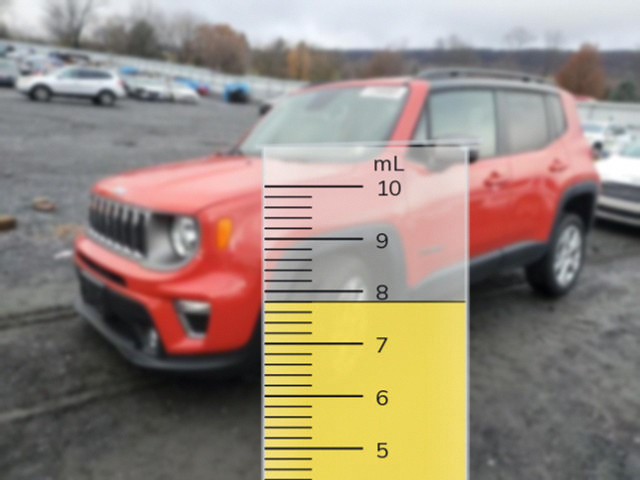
7.8mL
